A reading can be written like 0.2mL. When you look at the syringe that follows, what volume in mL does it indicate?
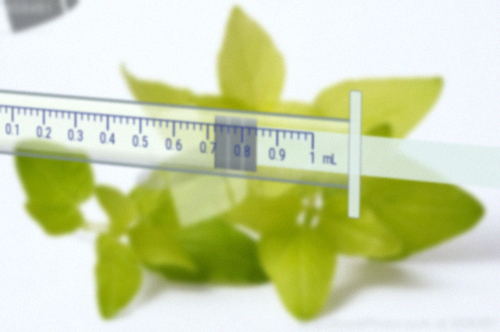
0.72mL
